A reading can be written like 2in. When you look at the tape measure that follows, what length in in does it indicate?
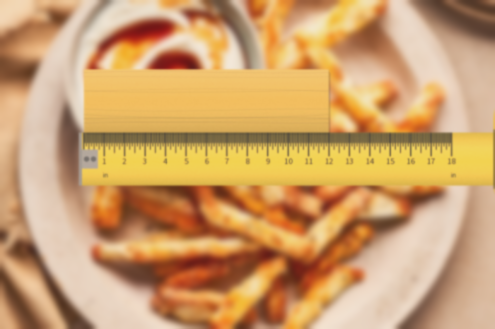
12in
